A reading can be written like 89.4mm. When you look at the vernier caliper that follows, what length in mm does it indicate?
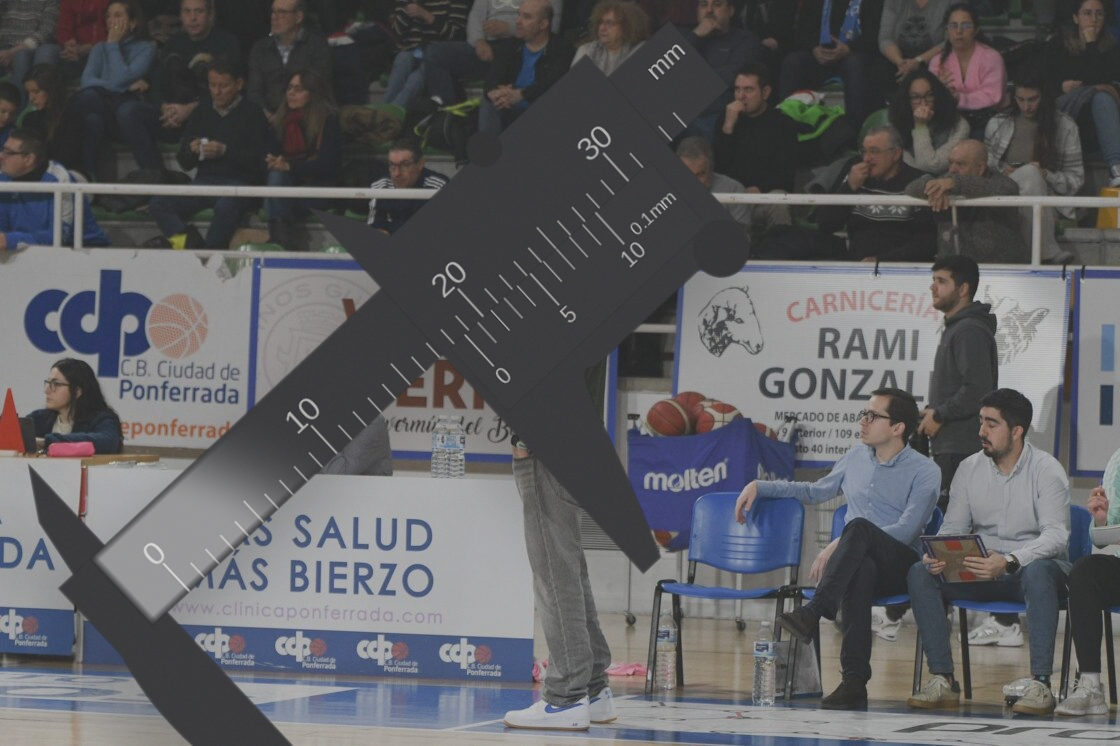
18.7mm
